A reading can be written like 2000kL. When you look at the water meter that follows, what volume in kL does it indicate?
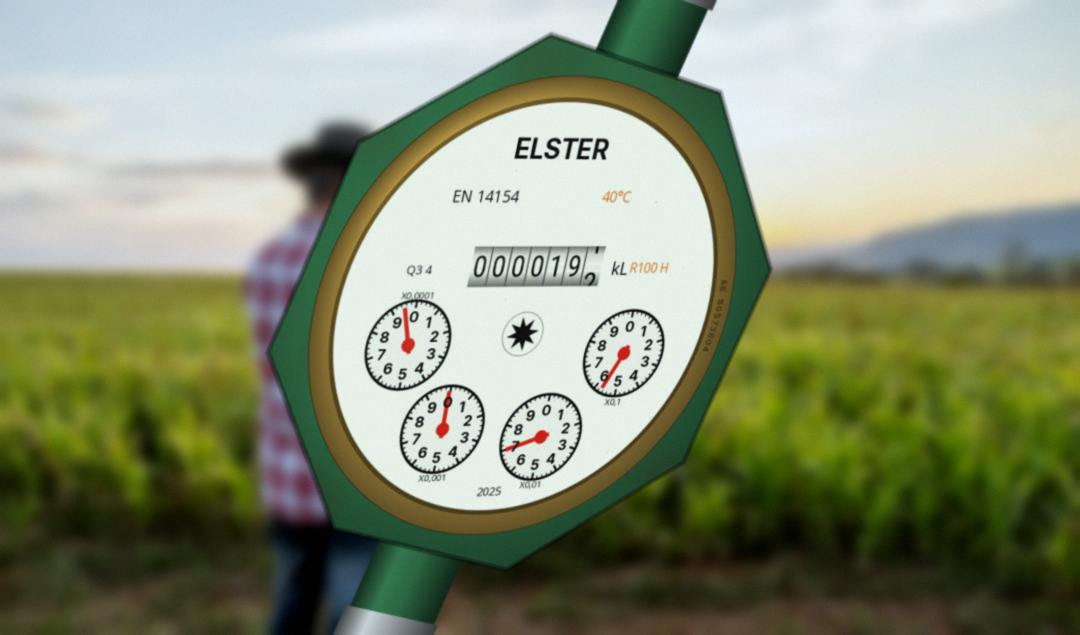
191.5699kL
